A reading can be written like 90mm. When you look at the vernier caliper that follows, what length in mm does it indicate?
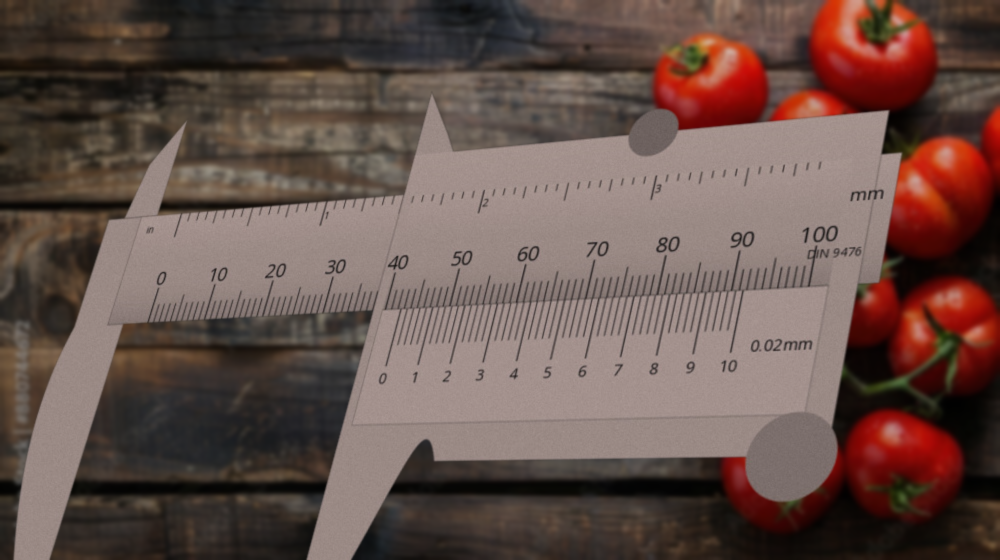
42.5mm
